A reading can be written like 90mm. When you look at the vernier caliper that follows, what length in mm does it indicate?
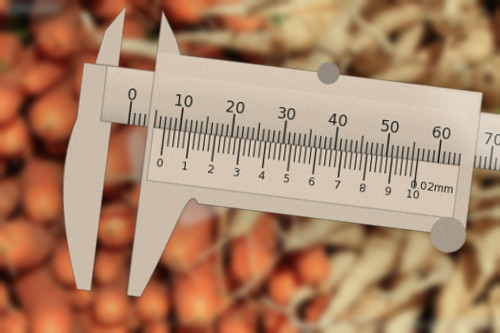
7.0mm
